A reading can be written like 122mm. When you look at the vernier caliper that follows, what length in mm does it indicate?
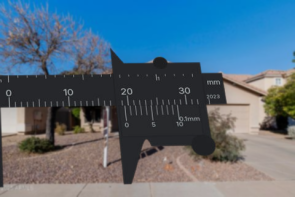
19.4mm
